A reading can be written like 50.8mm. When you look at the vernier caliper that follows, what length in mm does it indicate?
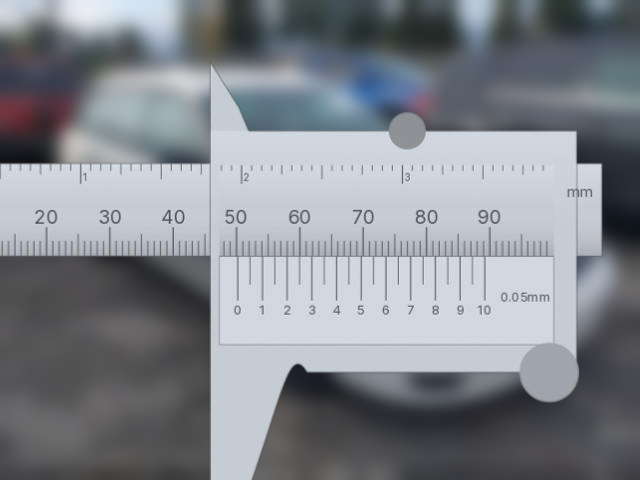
50.2mm
